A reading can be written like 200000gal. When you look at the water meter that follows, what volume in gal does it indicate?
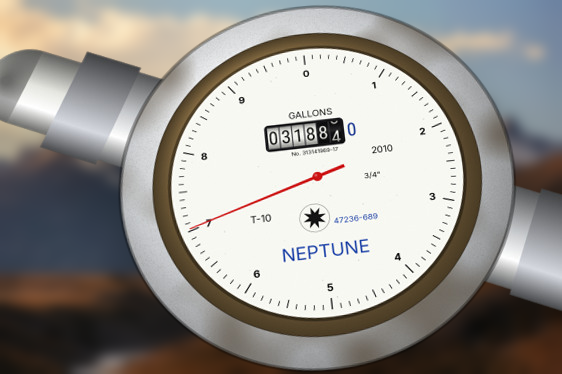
318837.0gal
